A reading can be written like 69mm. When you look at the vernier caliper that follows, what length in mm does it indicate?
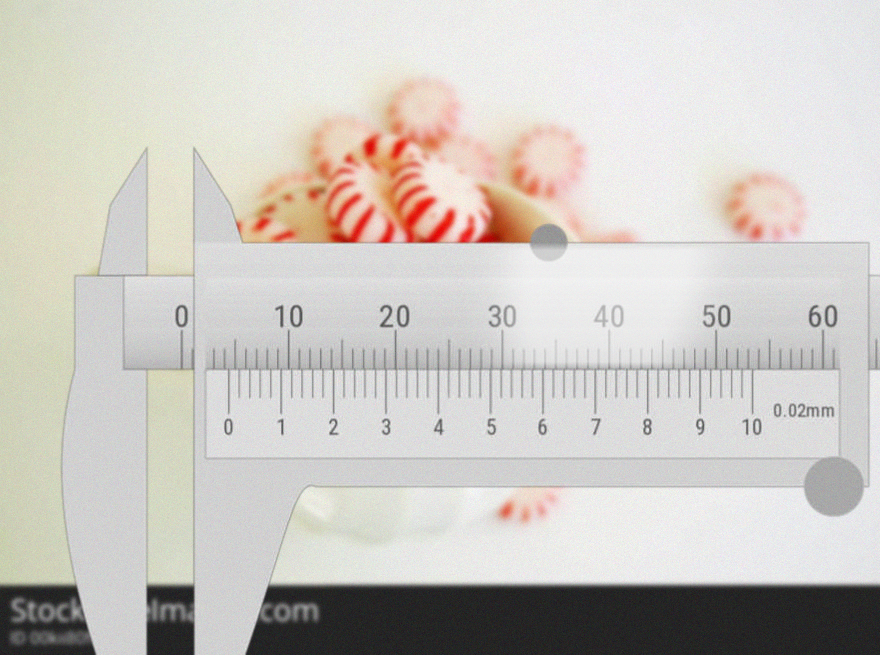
4.4mm
